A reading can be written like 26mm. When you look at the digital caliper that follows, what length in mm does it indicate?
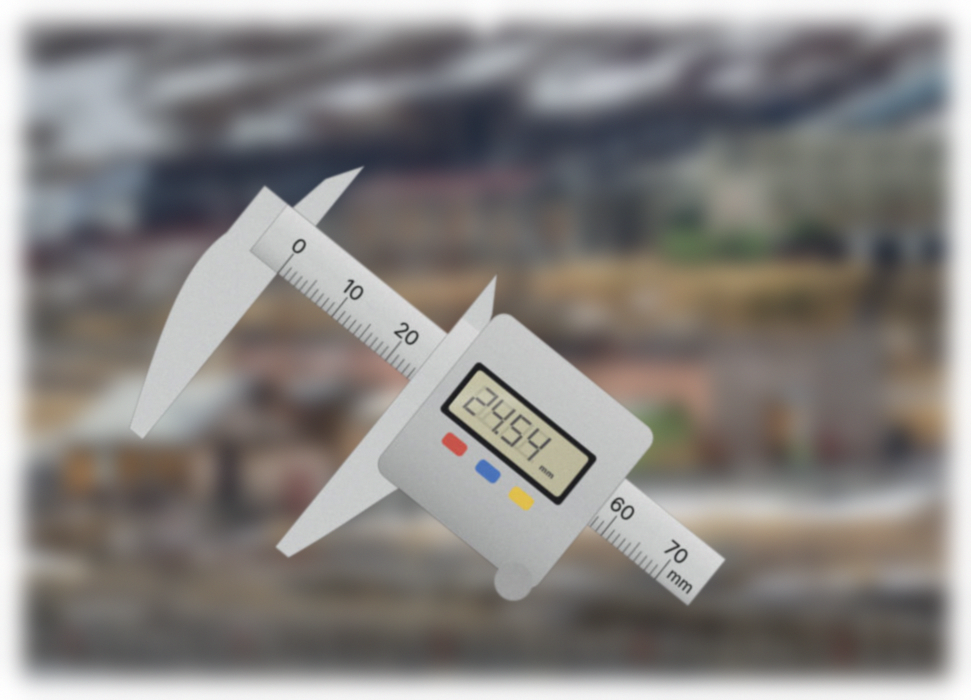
24.54mm
